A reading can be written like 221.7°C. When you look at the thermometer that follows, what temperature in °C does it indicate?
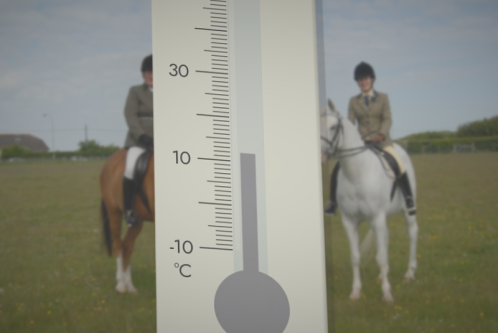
12°C
